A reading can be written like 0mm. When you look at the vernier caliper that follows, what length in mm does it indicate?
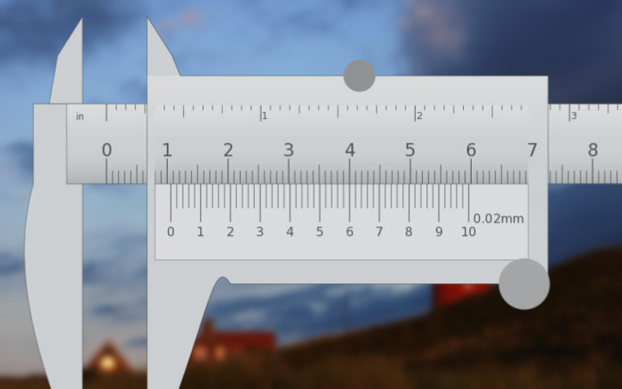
10.6mm
